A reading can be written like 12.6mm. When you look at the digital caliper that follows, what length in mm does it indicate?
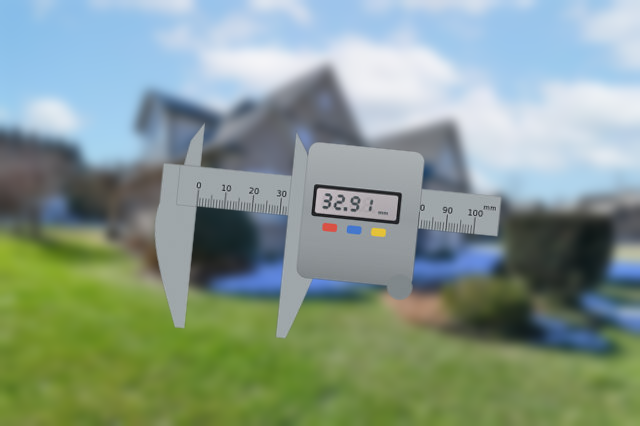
32.91mm
